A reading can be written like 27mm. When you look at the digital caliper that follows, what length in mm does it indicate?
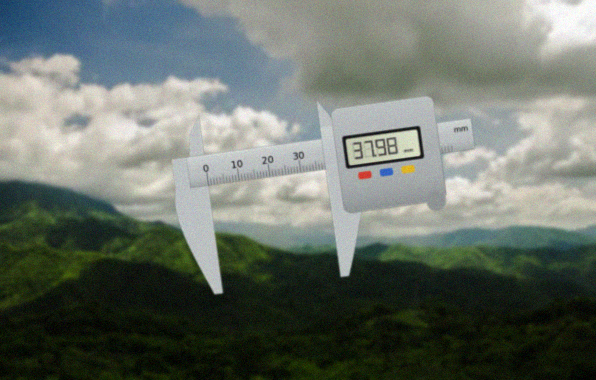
37.98mm
